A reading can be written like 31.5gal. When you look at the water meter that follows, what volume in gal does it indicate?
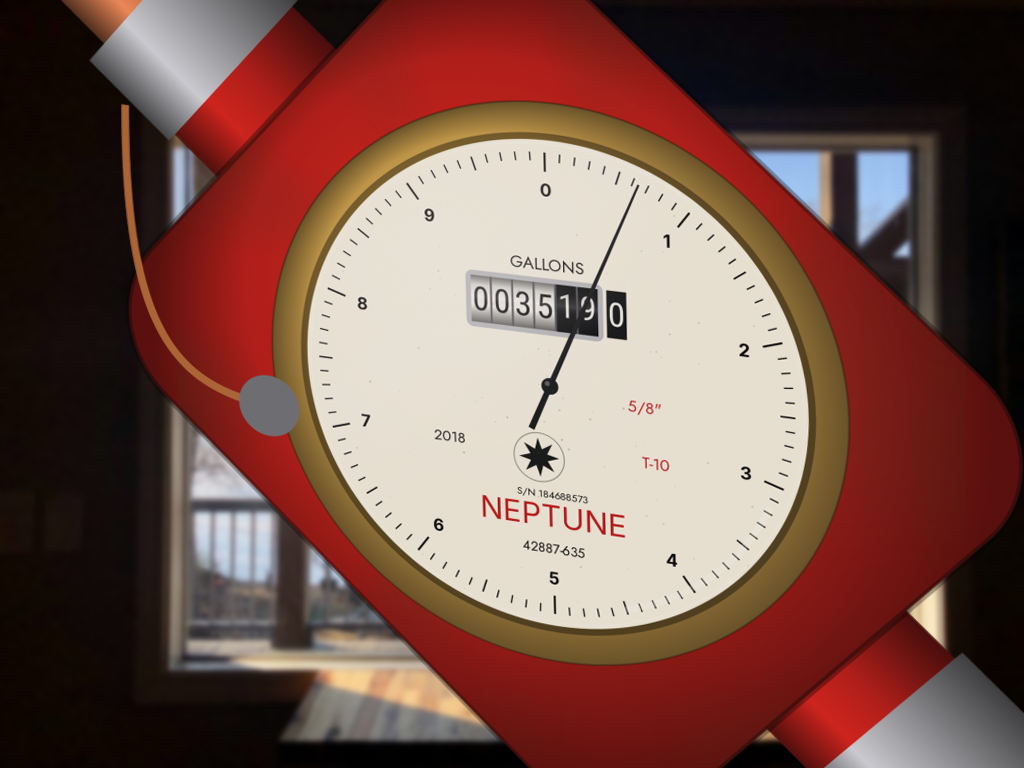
35190.6gal
